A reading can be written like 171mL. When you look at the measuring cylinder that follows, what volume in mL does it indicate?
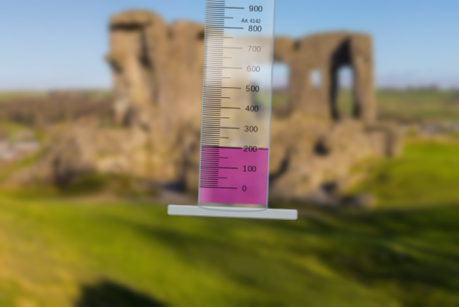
200mL
